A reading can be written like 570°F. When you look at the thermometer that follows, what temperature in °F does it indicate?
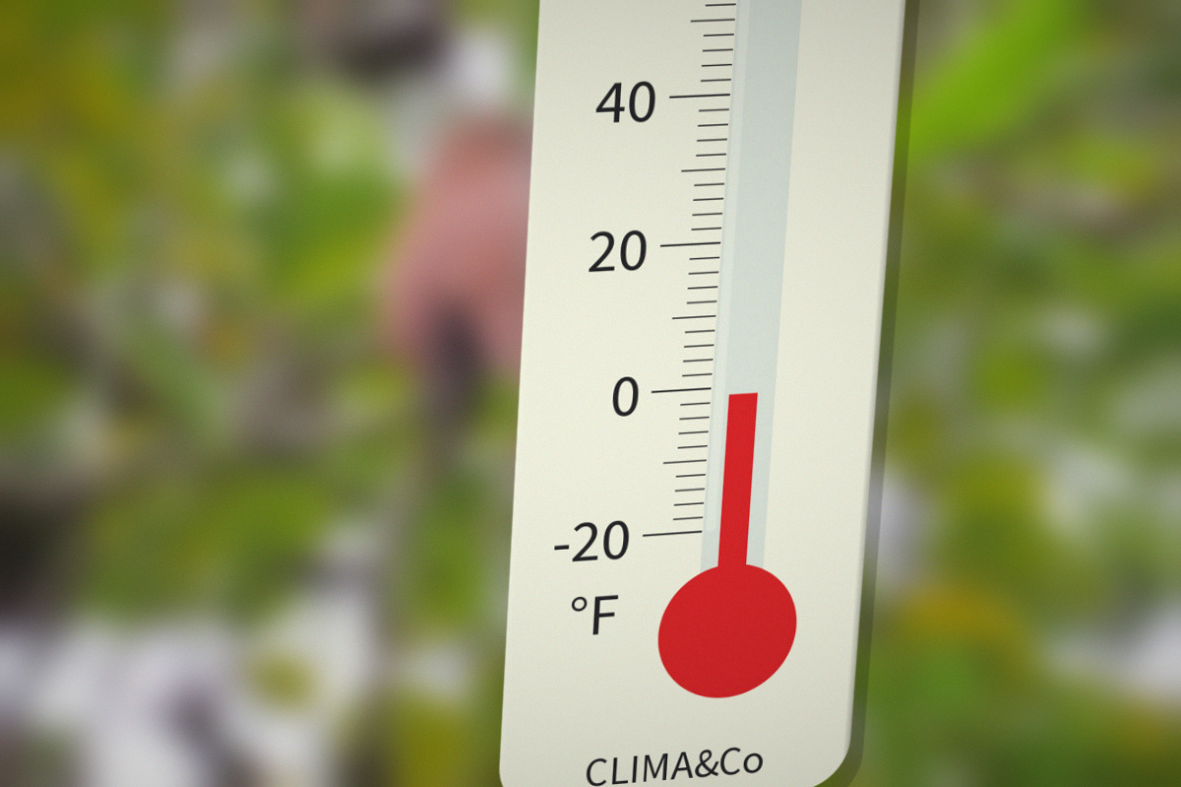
-1°F
